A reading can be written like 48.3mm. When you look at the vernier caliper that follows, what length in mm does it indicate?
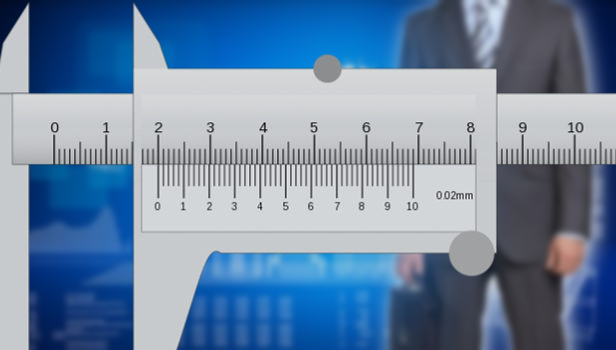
20.0mm
